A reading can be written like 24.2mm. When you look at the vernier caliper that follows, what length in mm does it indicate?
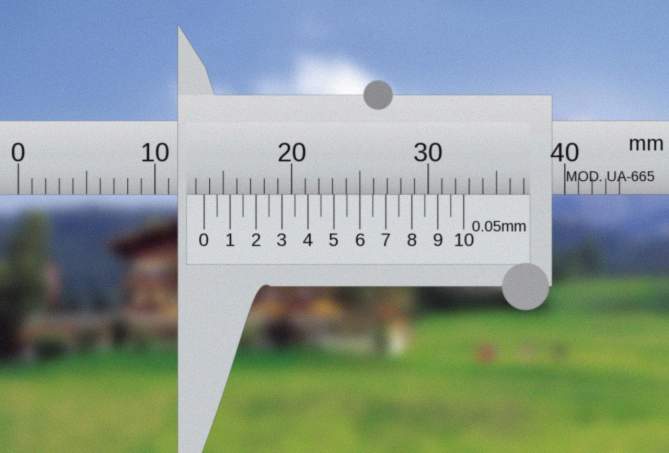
13.6mm
